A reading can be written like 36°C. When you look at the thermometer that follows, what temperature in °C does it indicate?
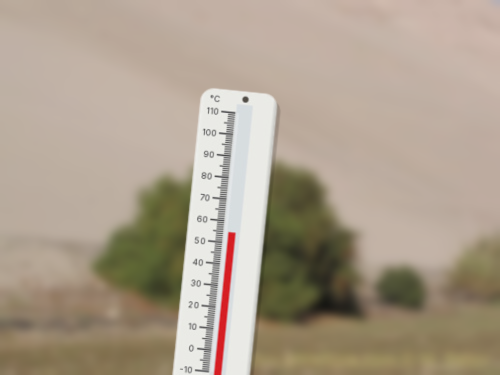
55°C
